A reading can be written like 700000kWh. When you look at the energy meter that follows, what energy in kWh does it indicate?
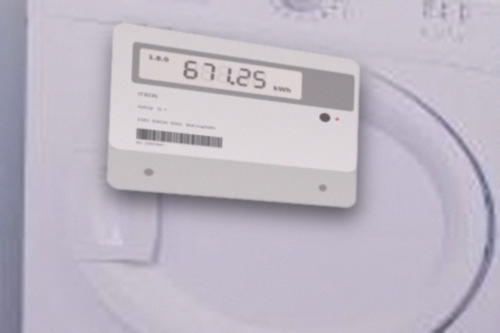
671.25kWh
